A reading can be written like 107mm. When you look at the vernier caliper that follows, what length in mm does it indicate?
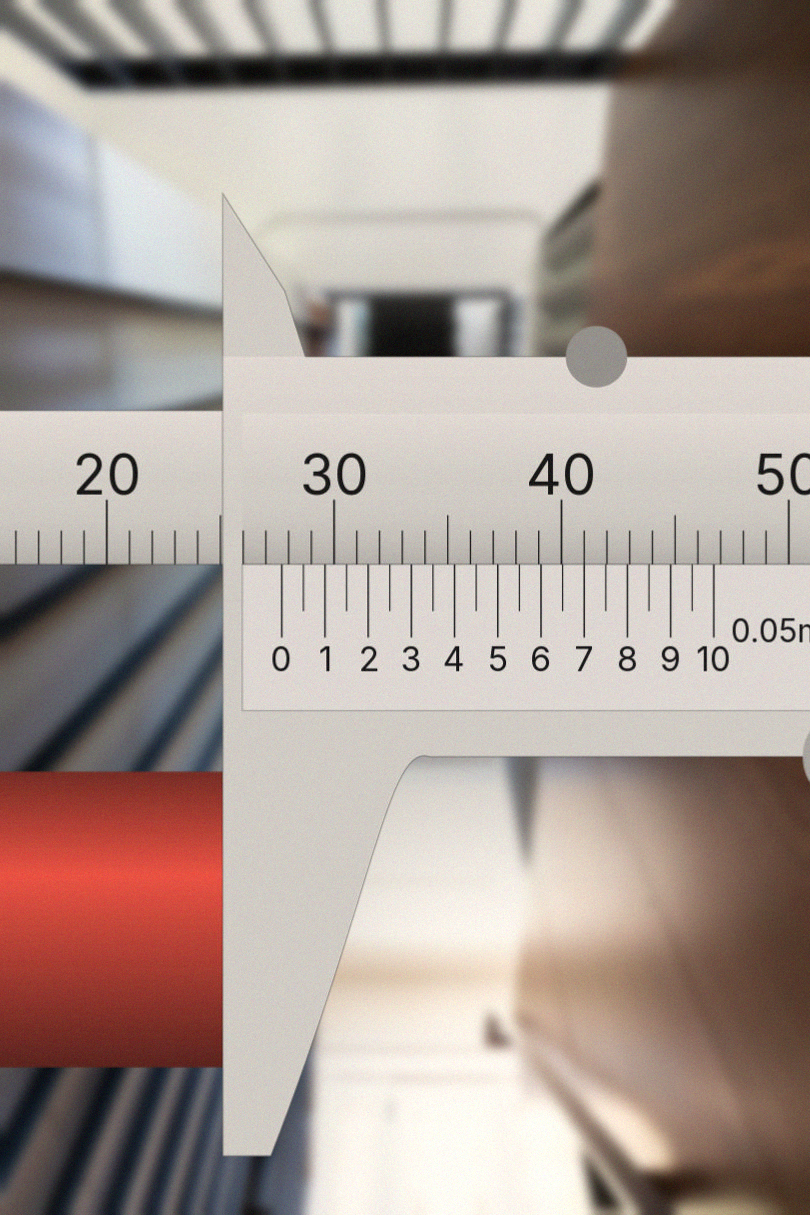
27.70mm
